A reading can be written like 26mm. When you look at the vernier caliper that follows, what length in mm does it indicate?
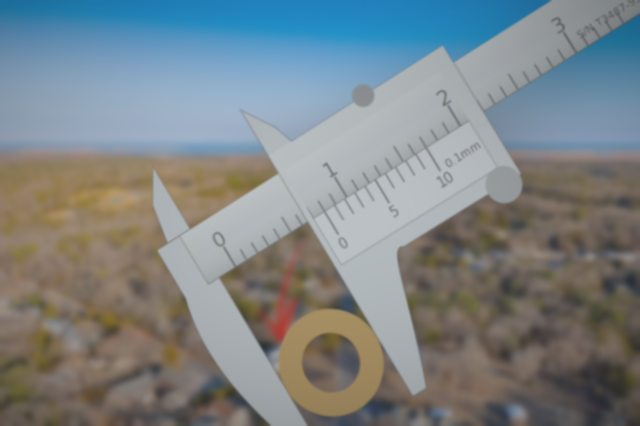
8.0mm
